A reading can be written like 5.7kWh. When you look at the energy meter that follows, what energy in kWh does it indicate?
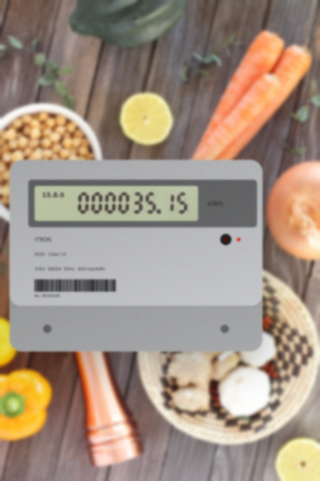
35.15kWh
